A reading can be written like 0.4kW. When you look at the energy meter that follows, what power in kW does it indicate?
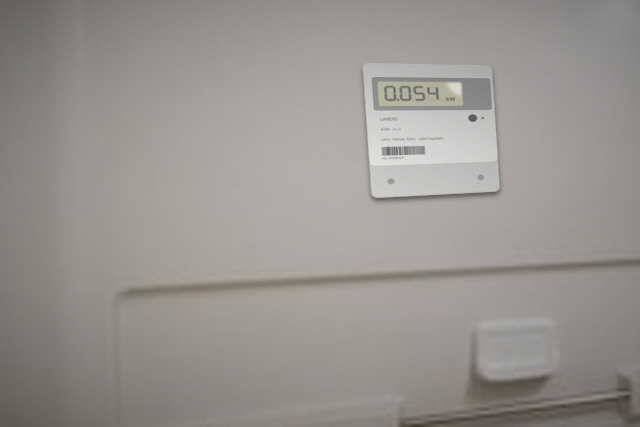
0.054kW
